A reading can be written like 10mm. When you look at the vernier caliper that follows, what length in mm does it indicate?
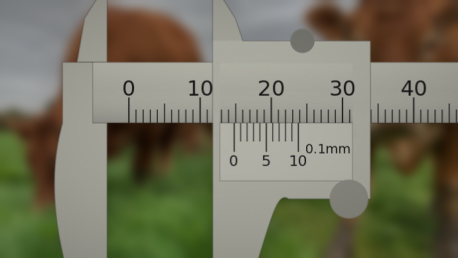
14.8mm
